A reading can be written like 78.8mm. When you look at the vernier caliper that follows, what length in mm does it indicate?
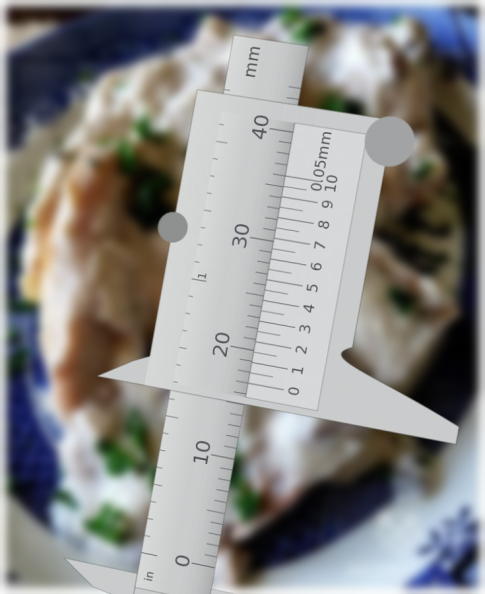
17.0mm
